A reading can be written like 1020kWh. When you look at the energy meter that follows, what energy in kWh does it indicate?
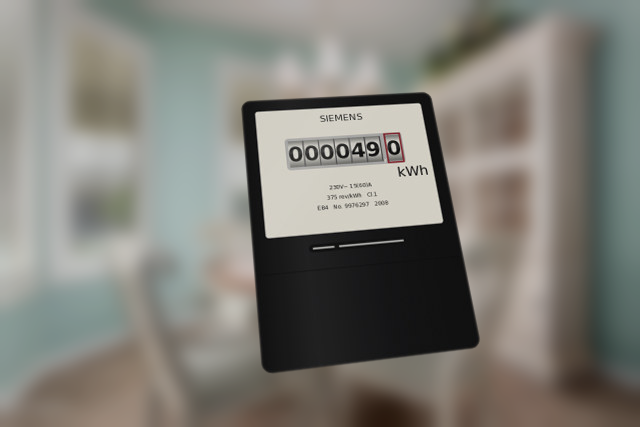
49.0kWh
